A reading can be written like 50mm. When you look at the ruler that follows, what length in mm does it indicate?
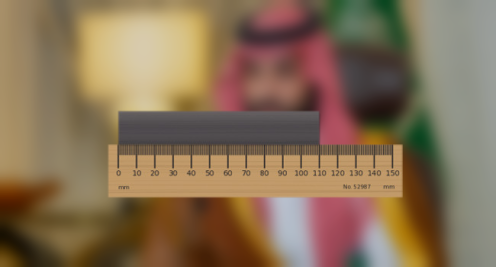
110mm
